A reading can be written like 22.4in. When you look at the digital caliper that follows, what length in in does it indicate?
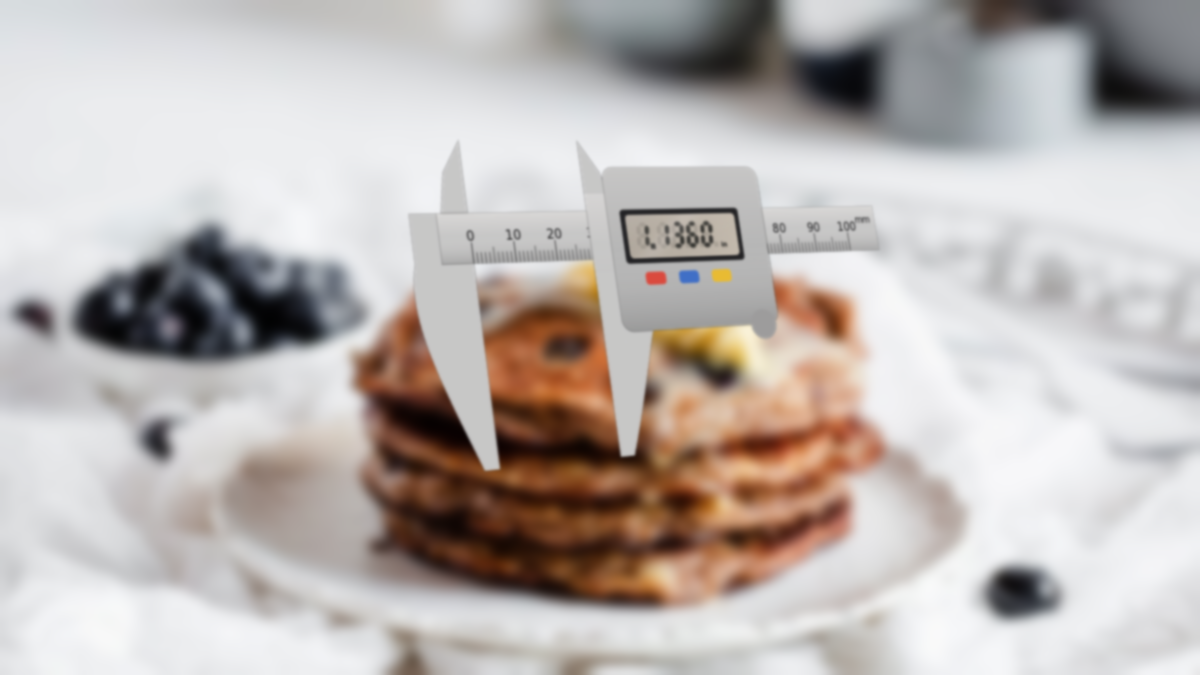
1.1360in
